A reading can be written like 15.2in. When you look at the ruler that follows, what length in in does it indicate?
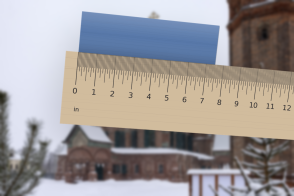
7.5in
